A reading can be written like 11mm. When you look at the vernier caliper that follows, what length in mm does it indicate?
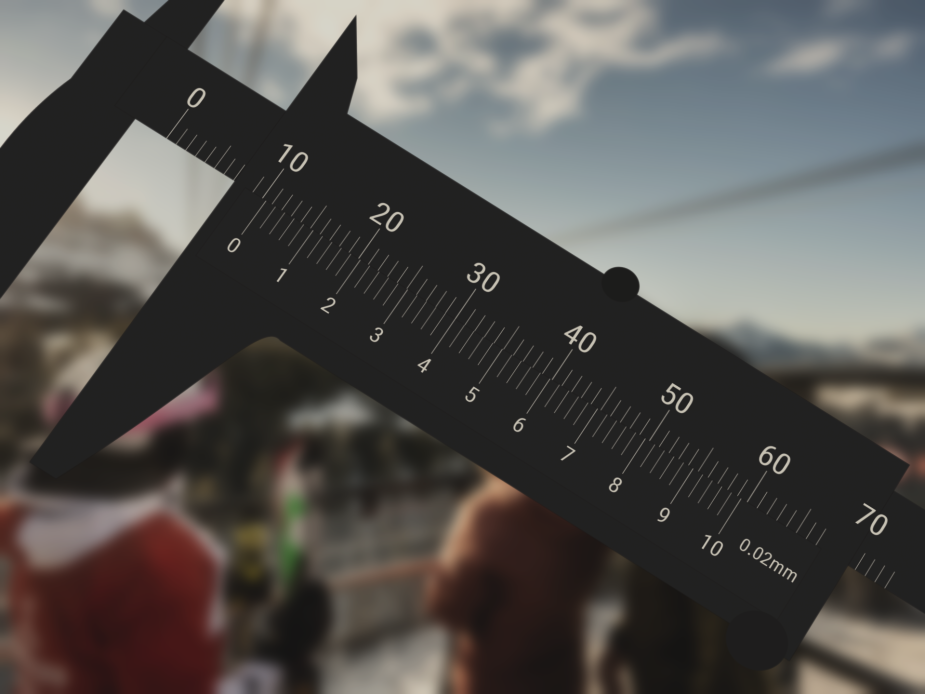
10.4mm
